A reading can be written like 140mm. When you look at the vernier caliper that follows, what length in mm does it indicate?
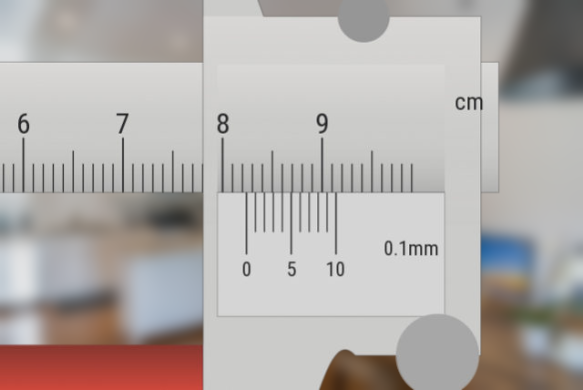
82.4mm
